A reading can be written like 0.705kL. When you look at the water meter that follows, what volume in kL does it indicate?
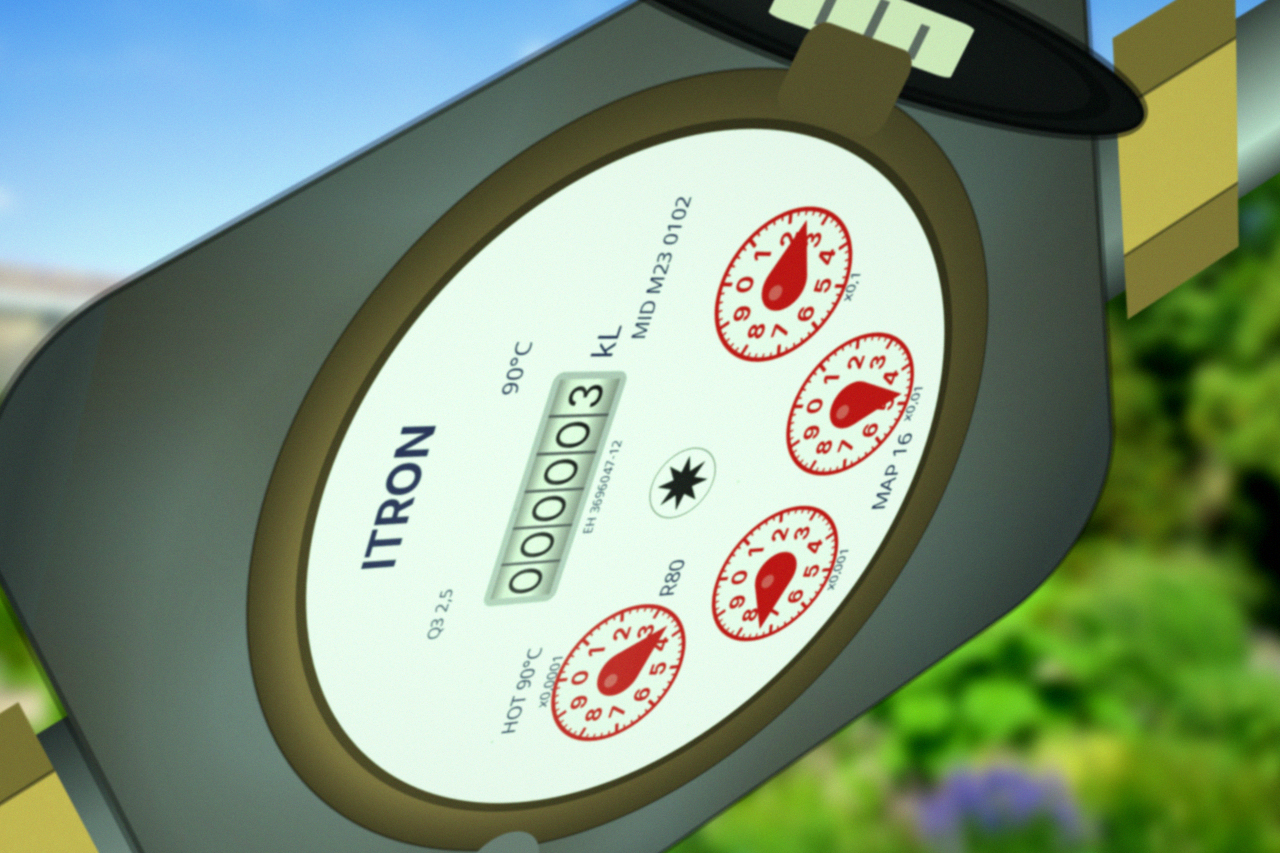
3.2473kL
